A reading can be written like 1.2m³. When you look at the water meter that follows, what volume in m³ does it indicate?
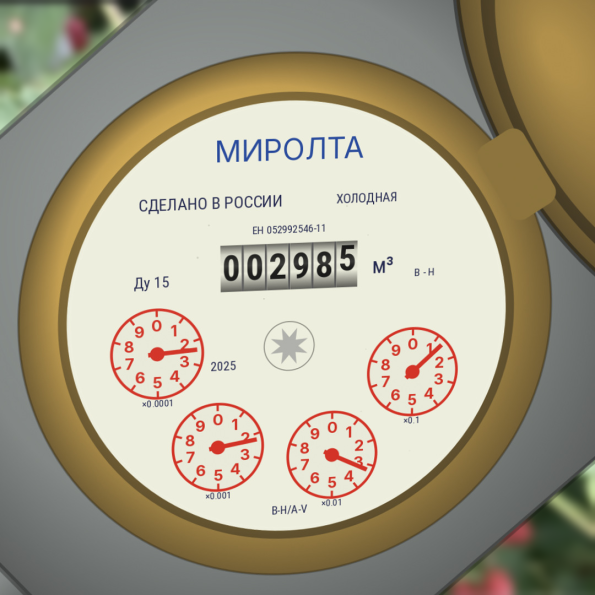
2985.1322m³
